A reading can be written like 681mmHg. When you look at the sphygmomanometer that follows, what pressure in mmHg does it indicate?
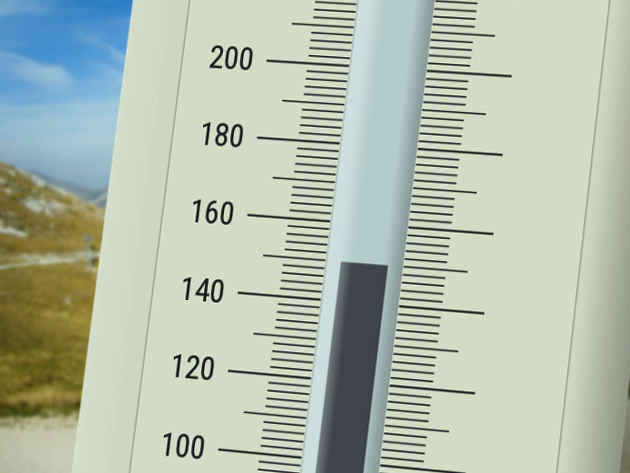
150mmHg
